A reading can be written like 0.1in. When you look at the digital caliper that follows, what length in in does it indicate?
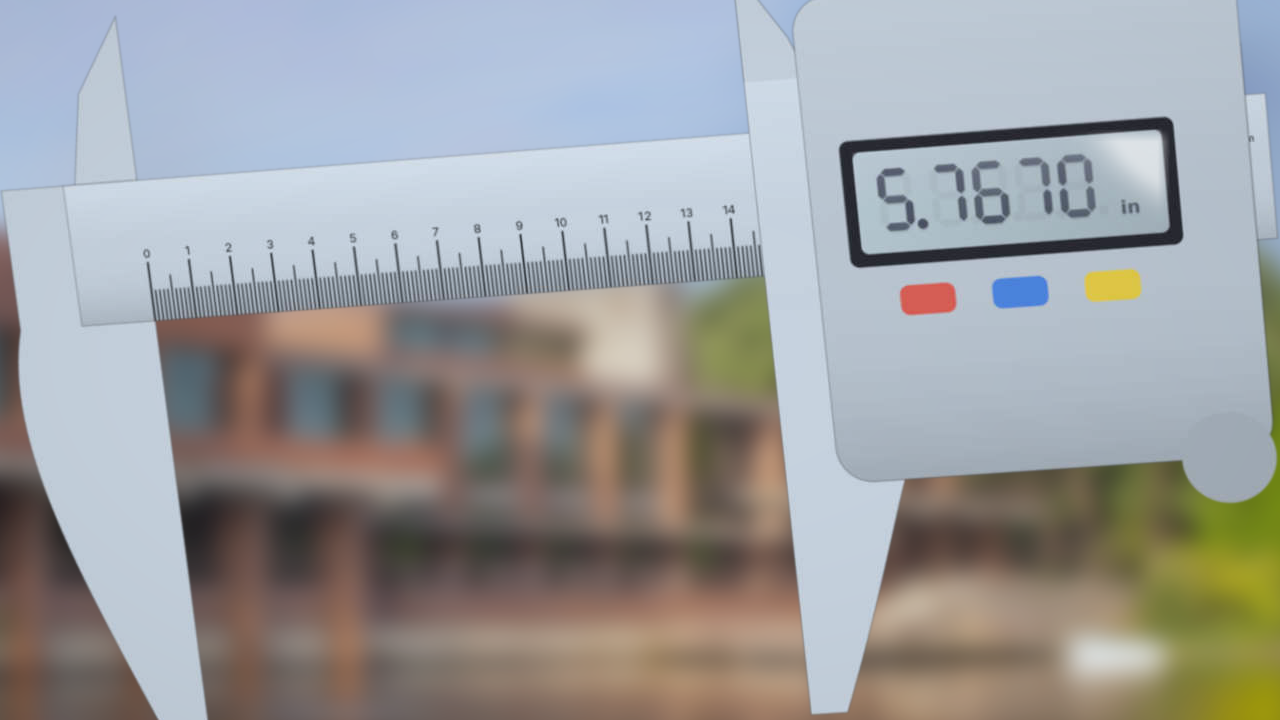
5.7670in
